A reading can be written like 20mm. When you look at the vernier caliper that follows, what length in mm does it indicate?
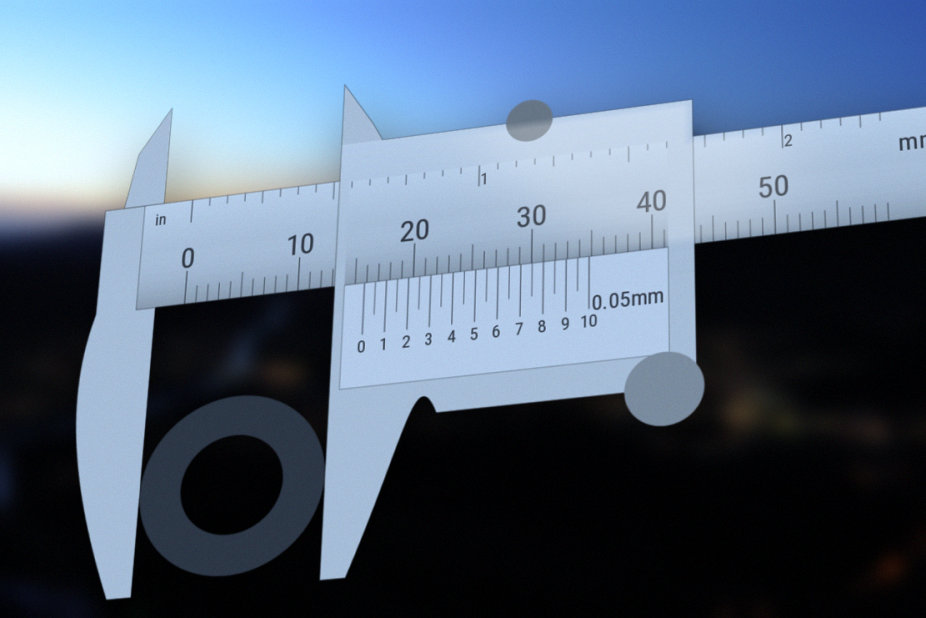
15.8mm
